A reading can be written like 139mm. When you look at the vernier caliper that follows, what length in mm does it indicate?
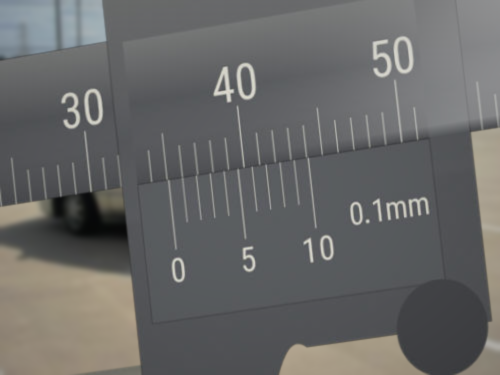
35.1mm
